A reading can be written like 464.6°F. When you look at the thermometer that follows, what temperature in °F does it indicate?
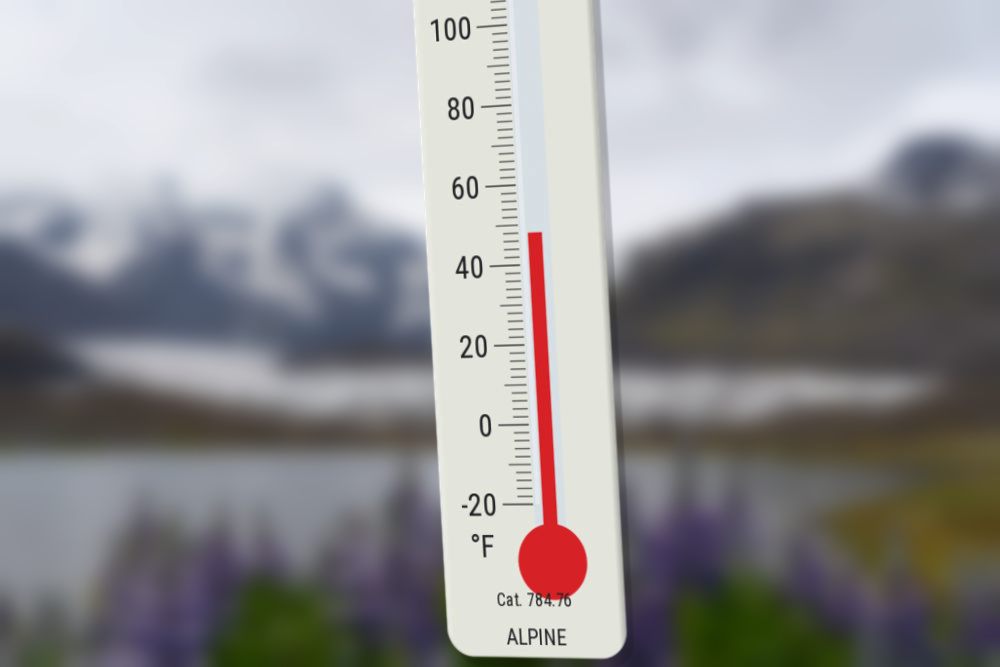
48°F
